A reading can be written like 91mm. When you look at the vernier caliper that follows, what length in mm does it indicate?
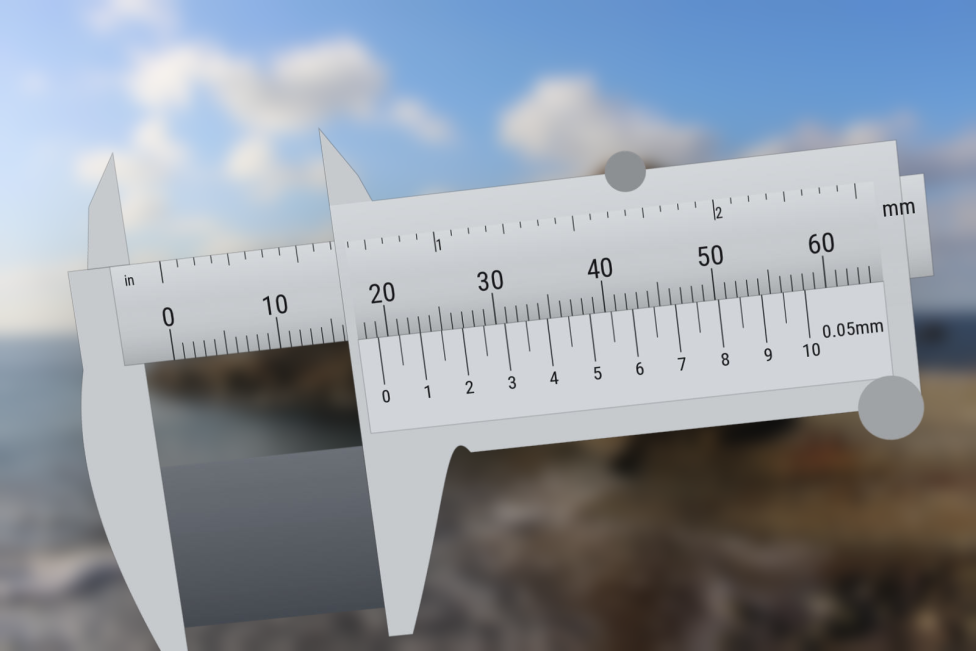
19.1mm
